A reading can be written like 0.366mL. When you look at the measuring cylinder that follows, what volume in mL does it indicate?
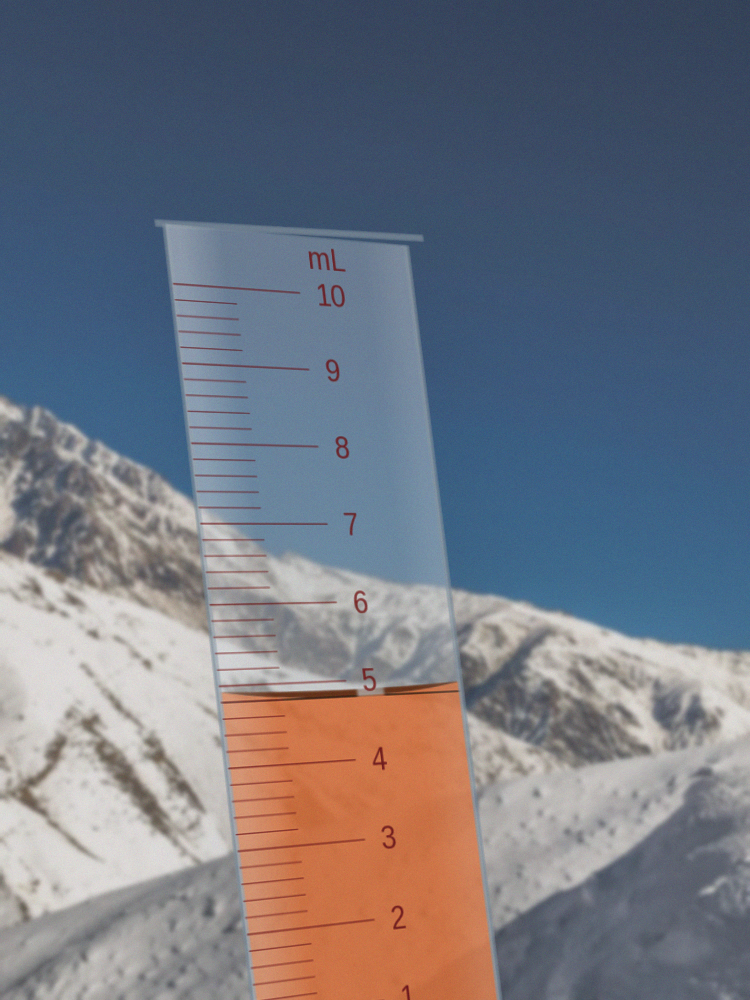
4.8mL
